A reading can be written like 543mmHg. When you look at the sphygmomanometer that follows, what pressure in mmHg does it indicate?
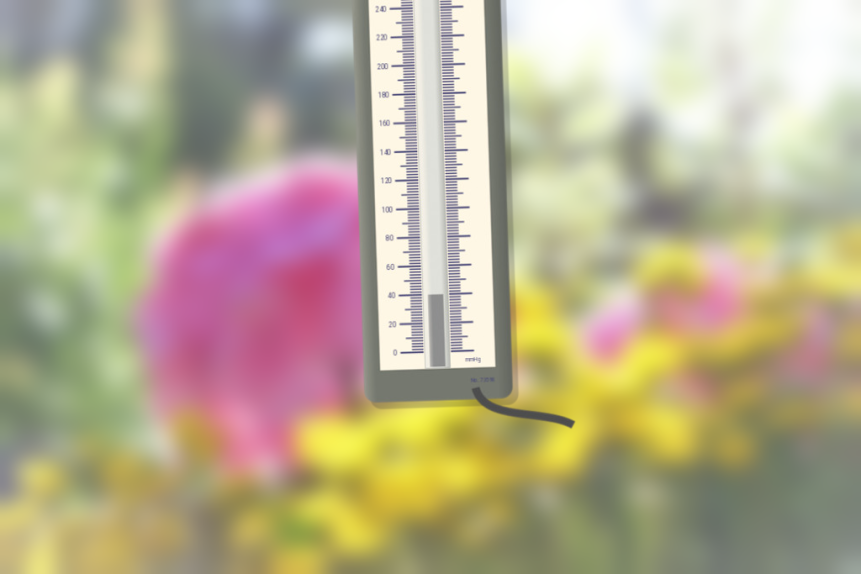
40mmHg
